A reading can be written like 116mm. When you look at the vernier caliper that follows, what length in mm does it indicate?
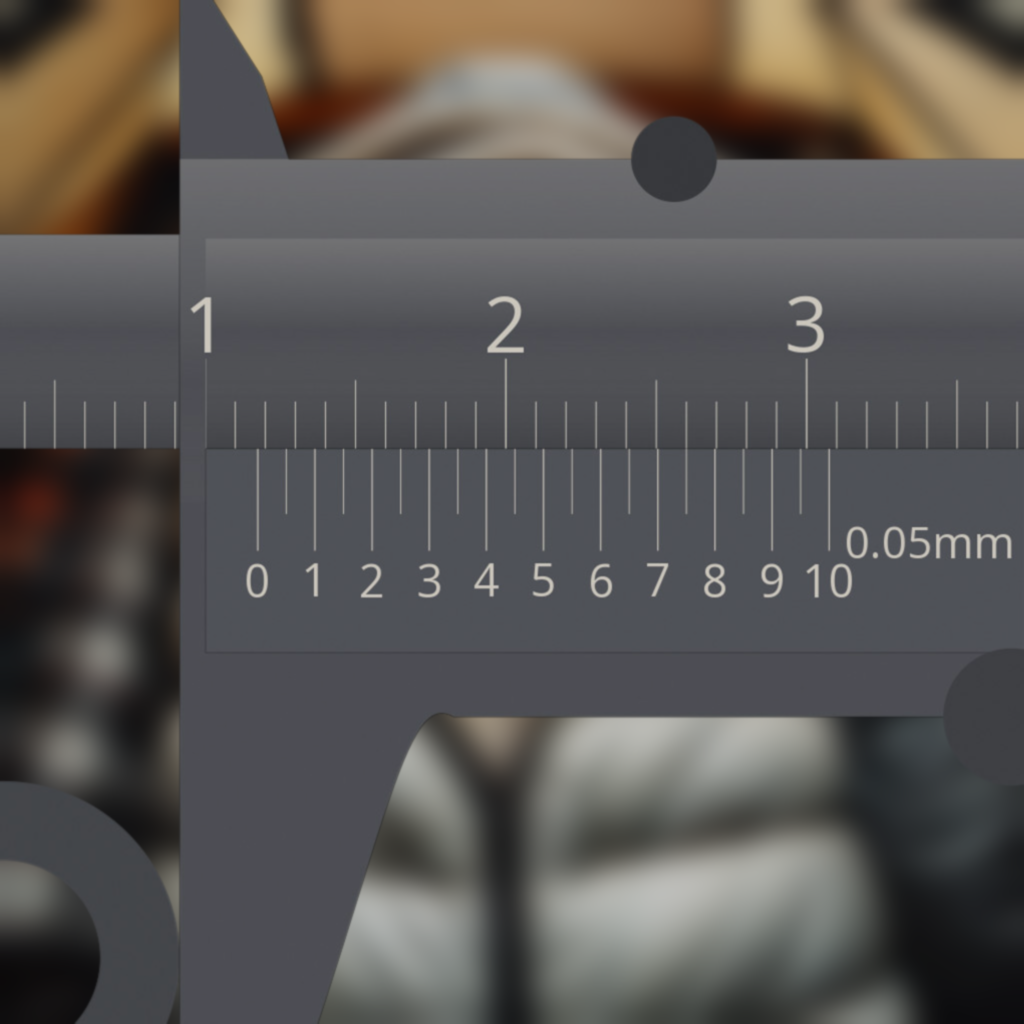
11.75mm
